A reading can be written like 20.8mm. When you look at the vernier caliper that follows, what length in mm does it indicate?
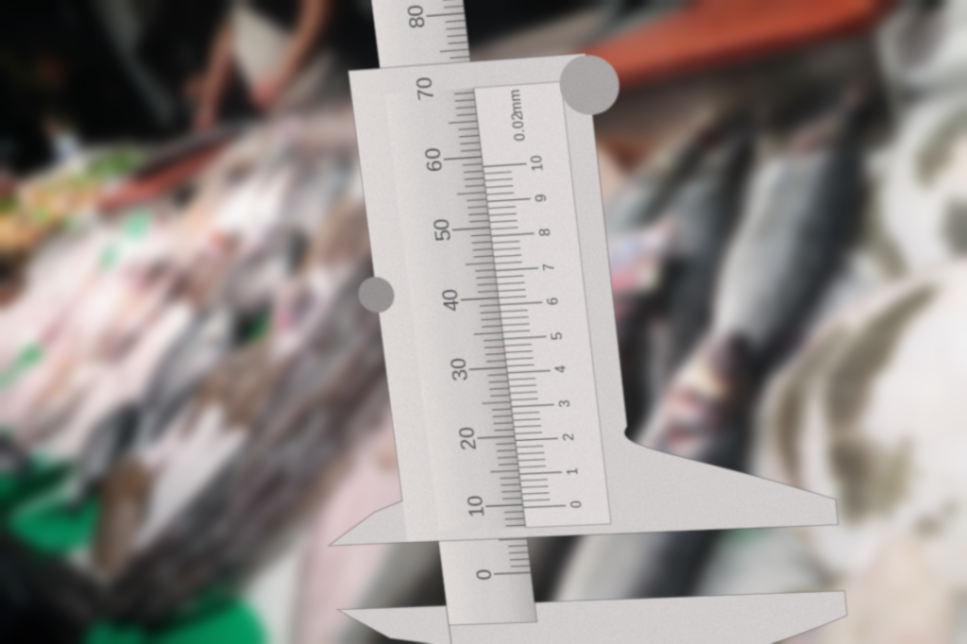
9.6mm
